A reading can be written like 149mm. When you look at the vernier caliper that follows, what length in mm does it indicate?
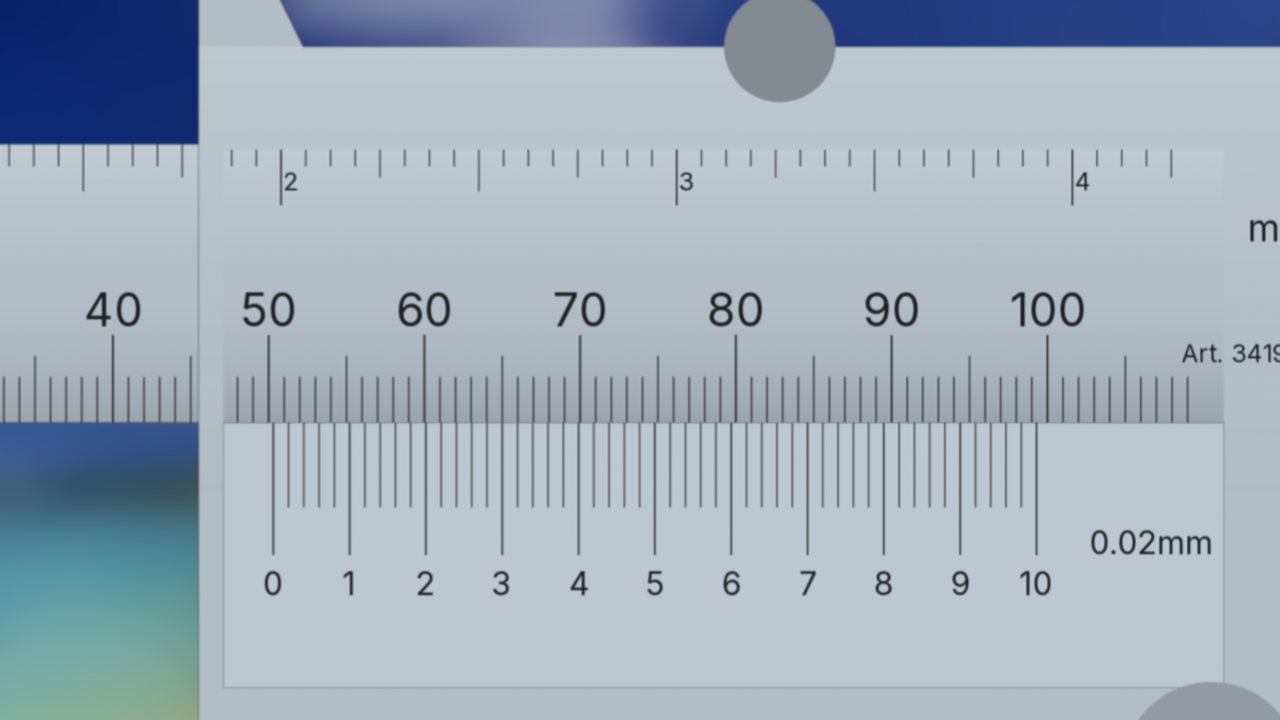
50.3mm
